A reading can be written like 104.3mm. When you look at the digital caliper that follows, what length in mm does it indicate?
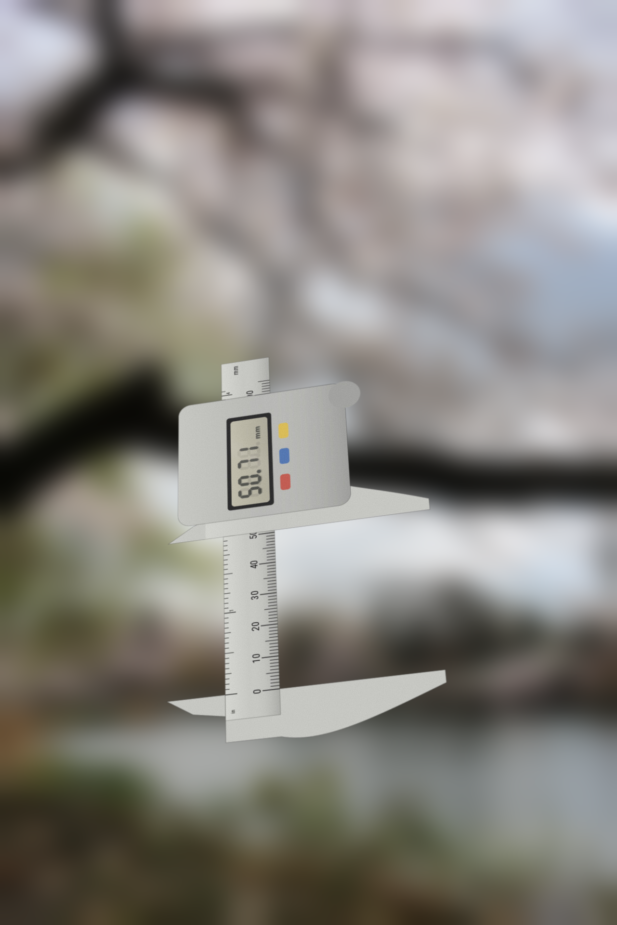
50.71mm
